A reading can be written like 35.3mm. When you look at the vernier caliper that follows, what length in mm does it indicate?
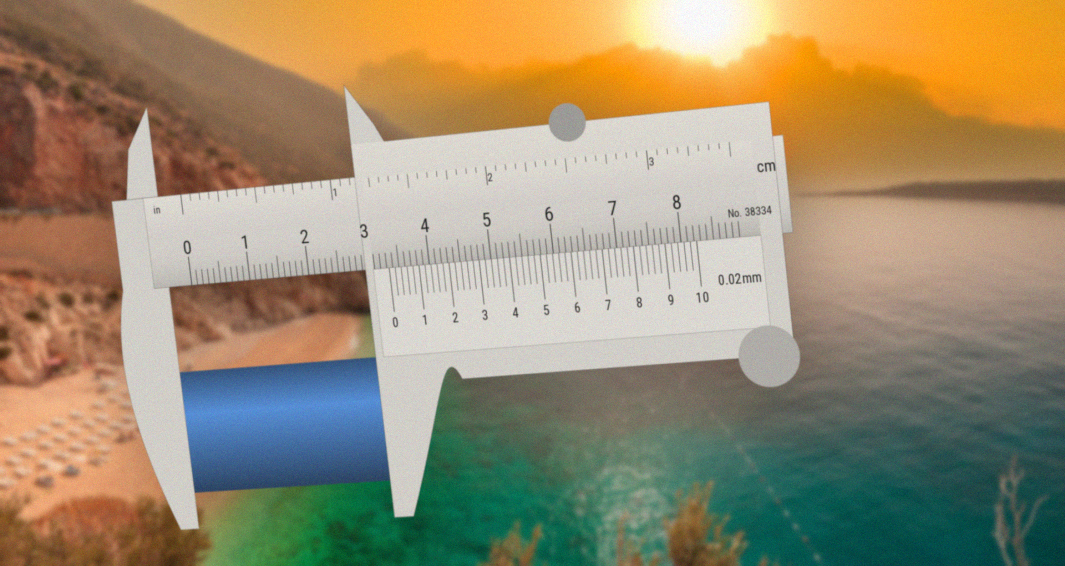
33.4mm
